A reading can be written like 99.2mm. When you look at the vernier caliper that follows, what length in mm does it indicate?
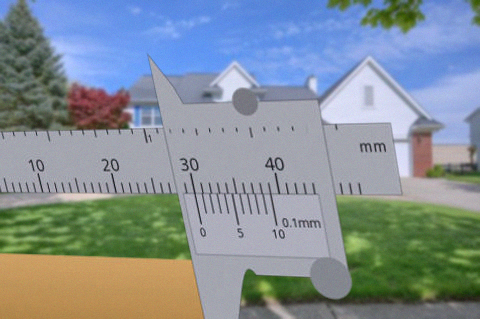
30.0mm
